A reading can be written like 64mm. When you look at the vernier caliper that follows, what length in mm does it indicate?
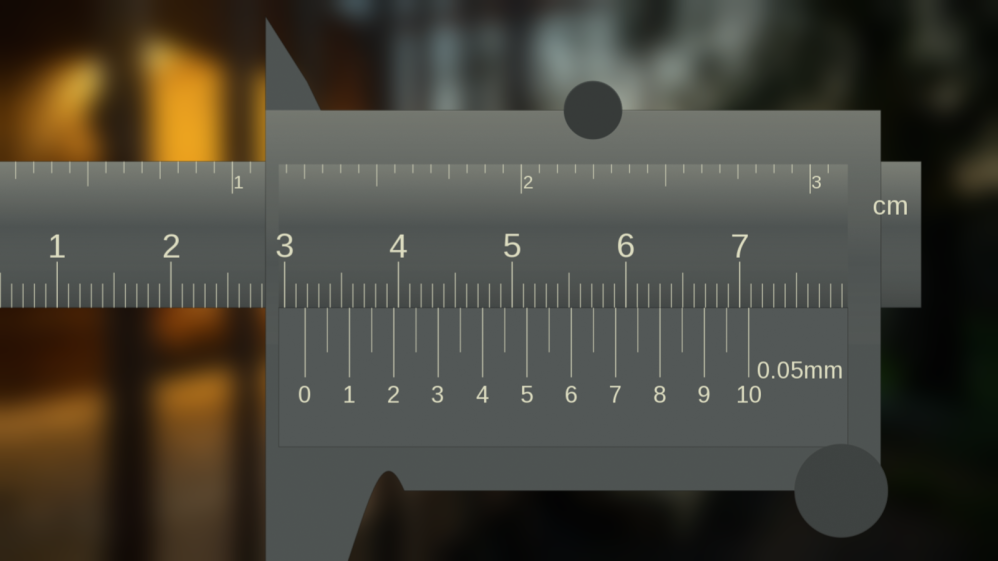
31.8mm
